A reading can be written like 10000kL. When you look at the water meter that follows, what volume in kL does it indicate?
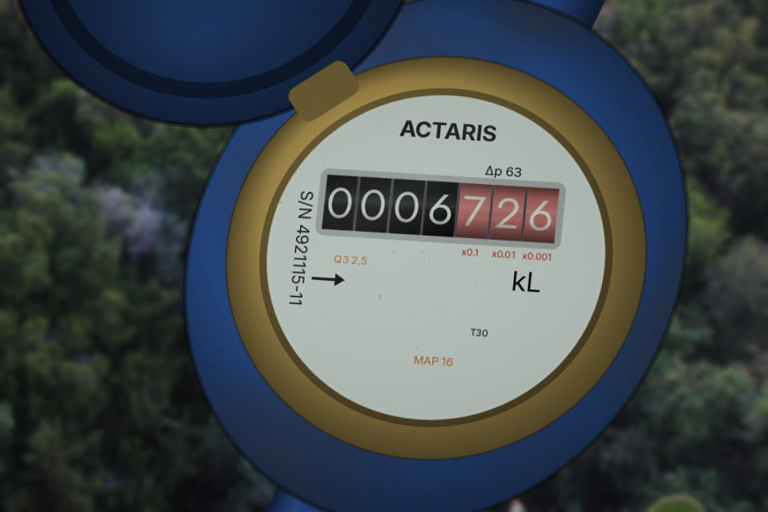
6.726kL
